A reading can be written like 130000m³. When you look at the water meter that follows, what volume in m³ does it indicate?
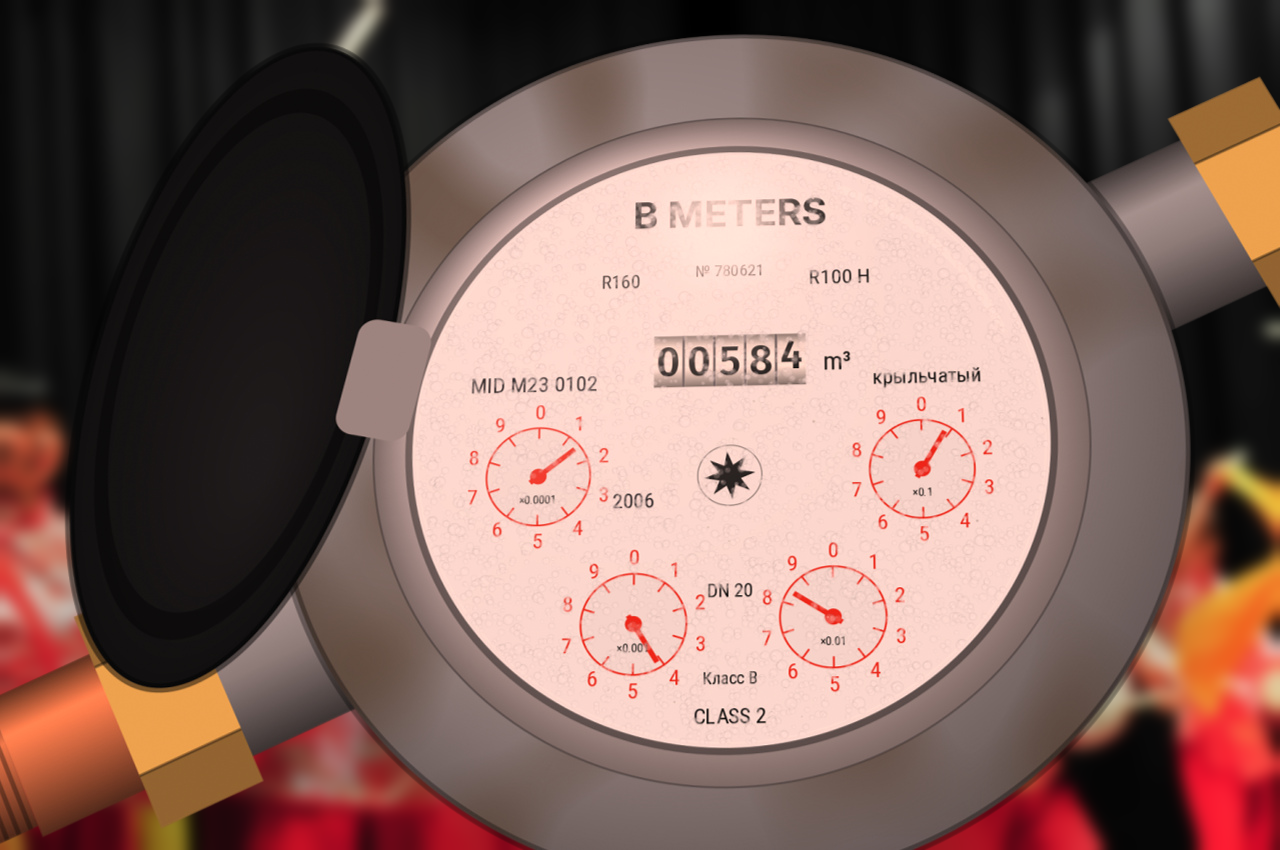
584.0841m³
